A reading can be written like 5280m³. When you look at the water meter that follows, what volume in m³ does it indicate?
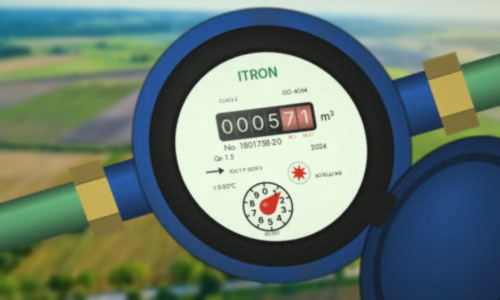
5.711m³
